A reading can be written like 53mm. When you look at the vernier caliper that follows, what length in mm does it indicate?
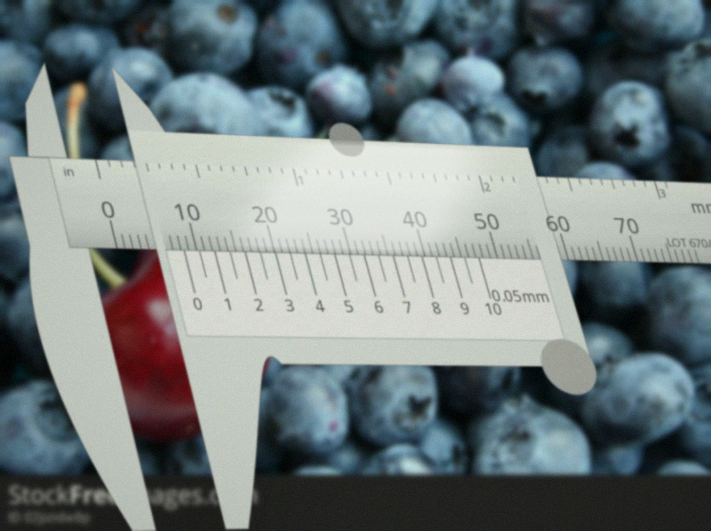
8.4mm
